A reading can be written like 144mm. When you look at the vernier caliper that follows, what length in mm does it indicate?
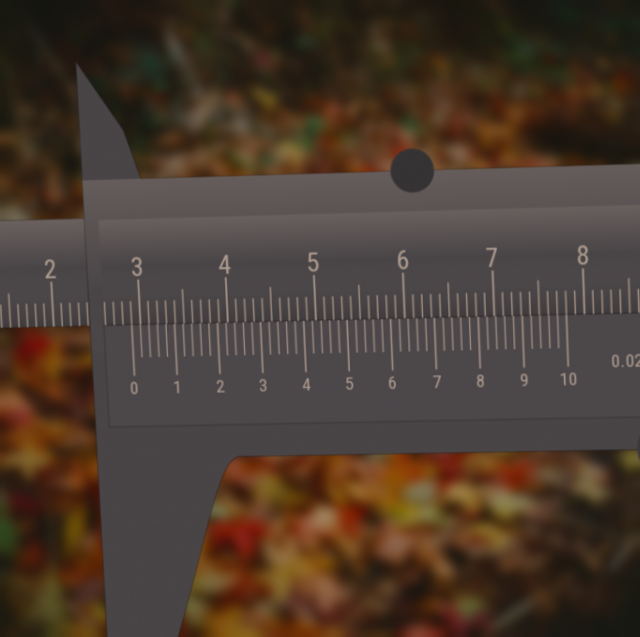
29.0mm
